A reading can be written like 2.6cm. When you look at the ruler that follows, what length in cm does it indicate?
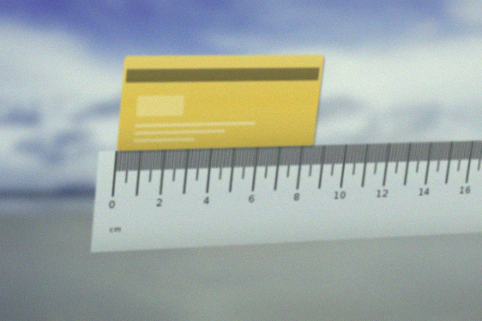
8.5cm
